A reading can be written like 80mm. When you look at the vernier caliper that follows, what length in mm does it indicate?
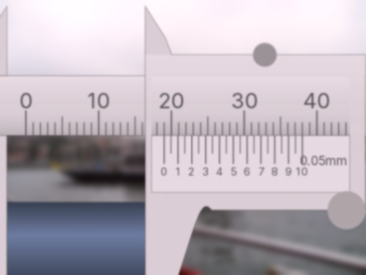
19.0mm
